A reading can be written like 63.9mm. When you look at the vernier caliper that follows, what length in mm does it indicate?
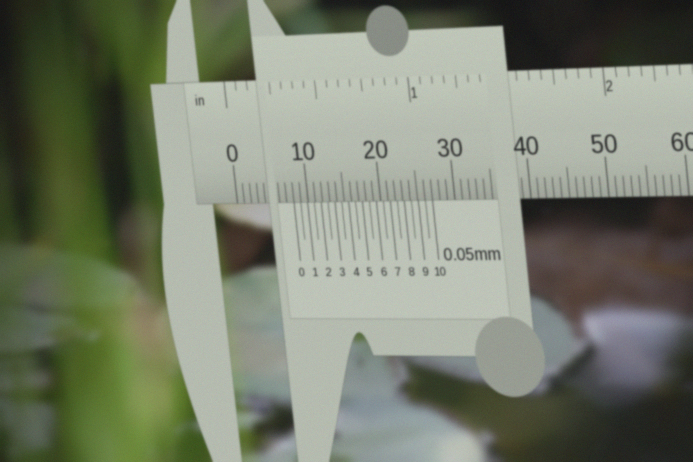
8.0mm
